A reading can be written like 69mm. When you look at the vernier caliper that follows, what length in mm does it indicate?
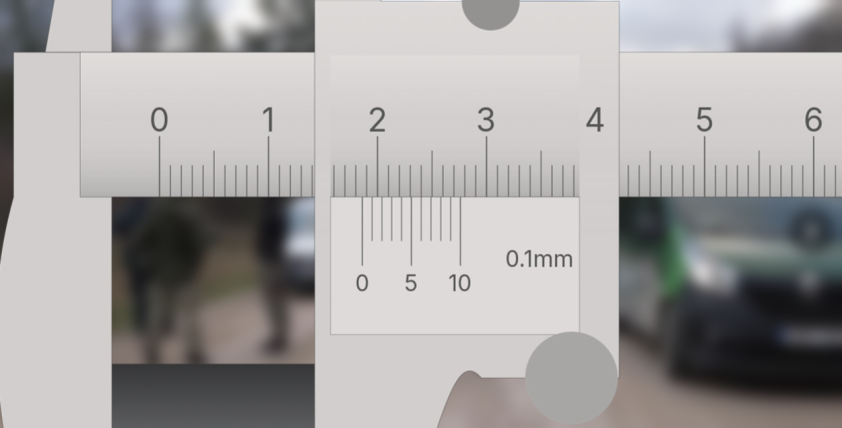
18.6mm
